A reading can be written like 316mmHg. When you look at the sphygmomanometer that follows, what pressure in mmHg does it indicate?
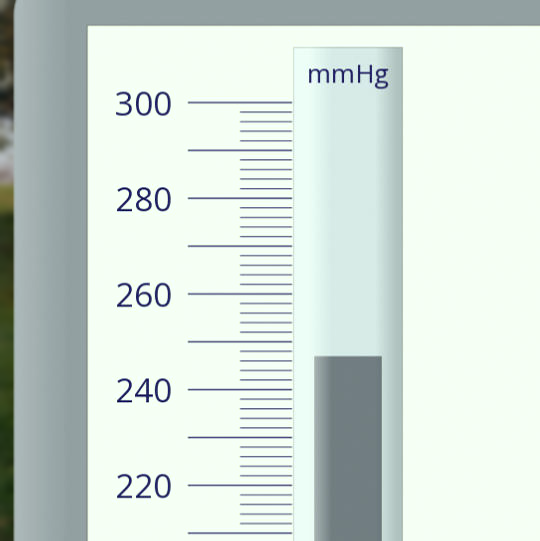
247mmHg
